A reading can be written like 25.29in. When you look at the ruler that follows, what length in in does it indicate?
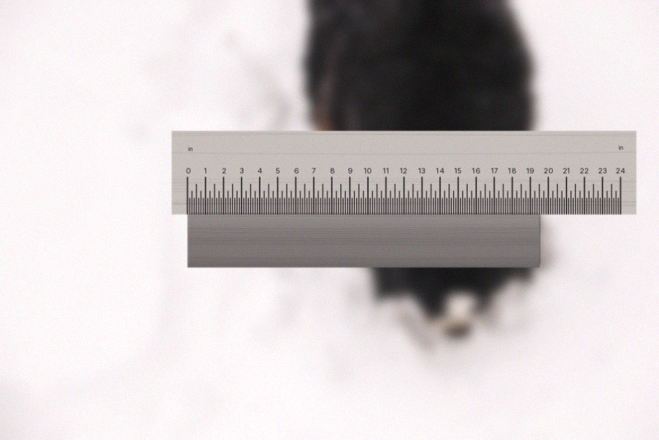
19.5in
